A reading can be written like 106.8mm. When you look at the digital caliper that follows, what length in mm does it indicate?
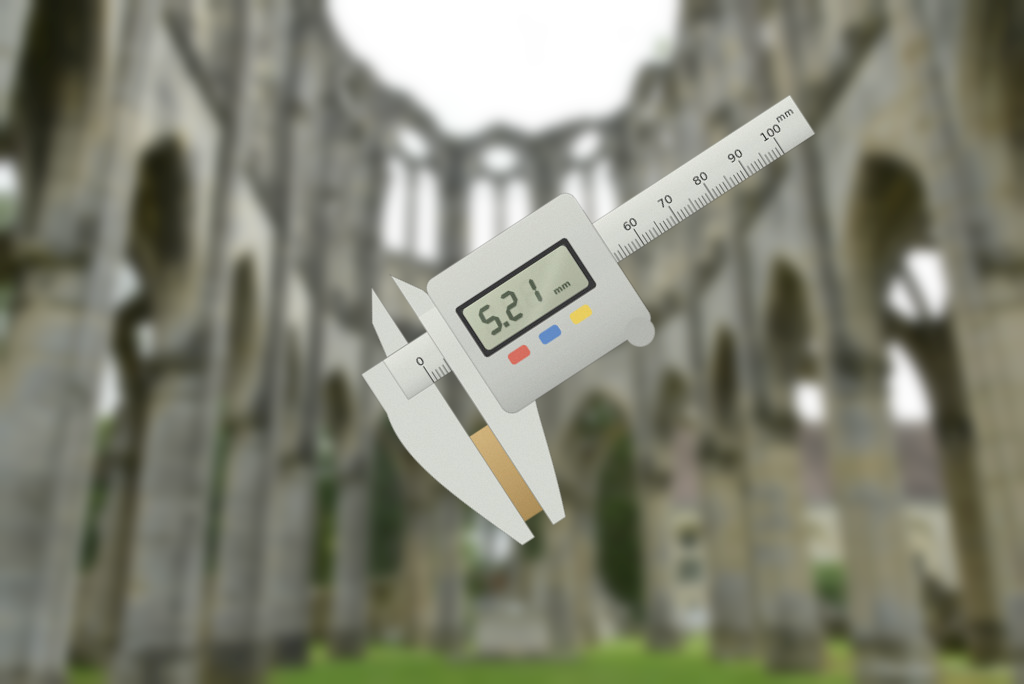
5.21mm
